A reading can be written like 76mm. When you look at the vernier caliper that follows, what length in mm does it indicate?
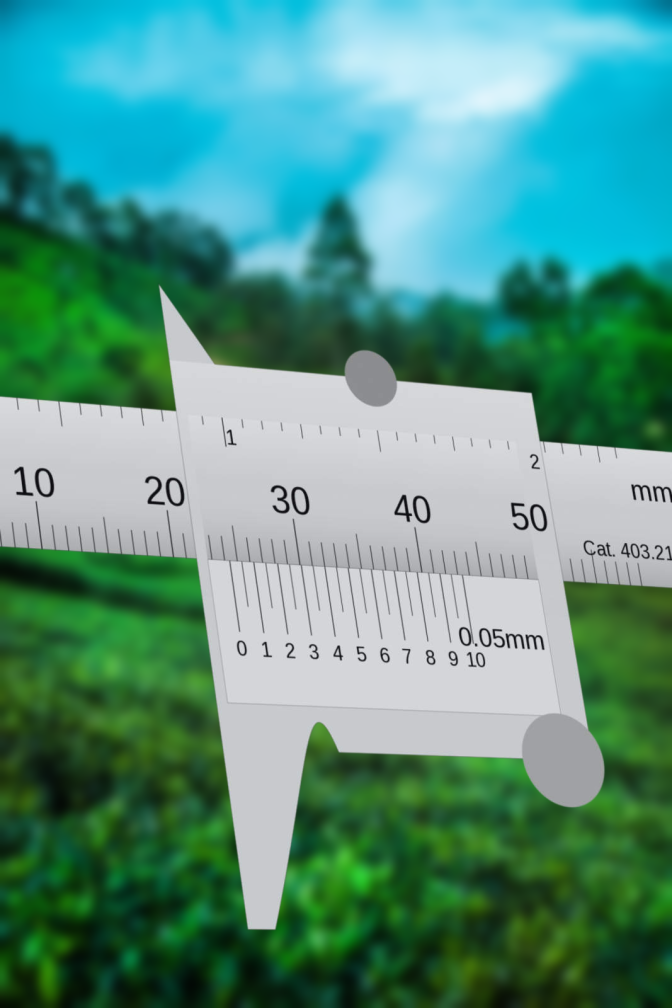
24.4mm
